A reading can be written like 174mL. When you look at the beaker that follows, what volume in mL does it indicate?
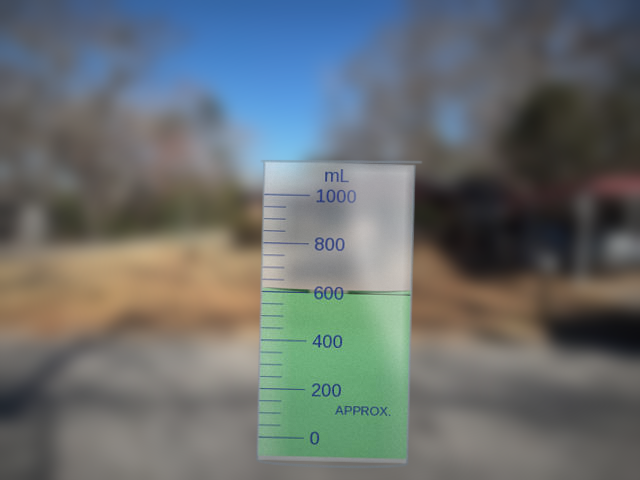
600mL
